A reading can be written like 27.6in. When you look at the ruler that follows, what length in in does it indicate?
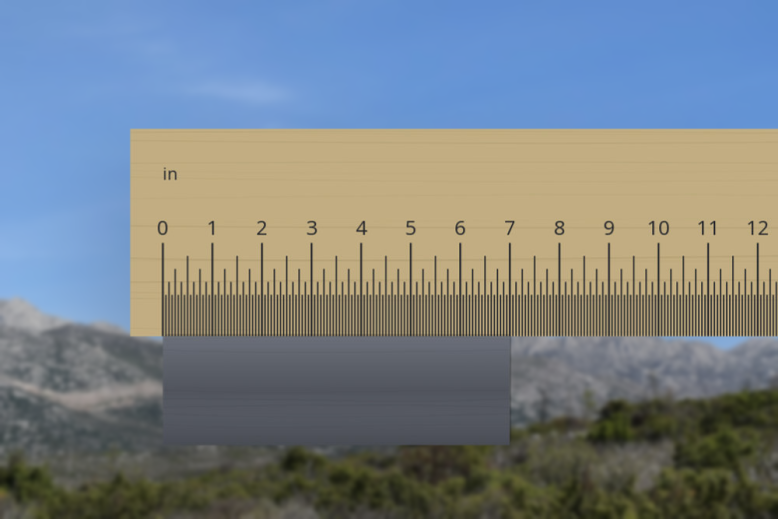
7in
